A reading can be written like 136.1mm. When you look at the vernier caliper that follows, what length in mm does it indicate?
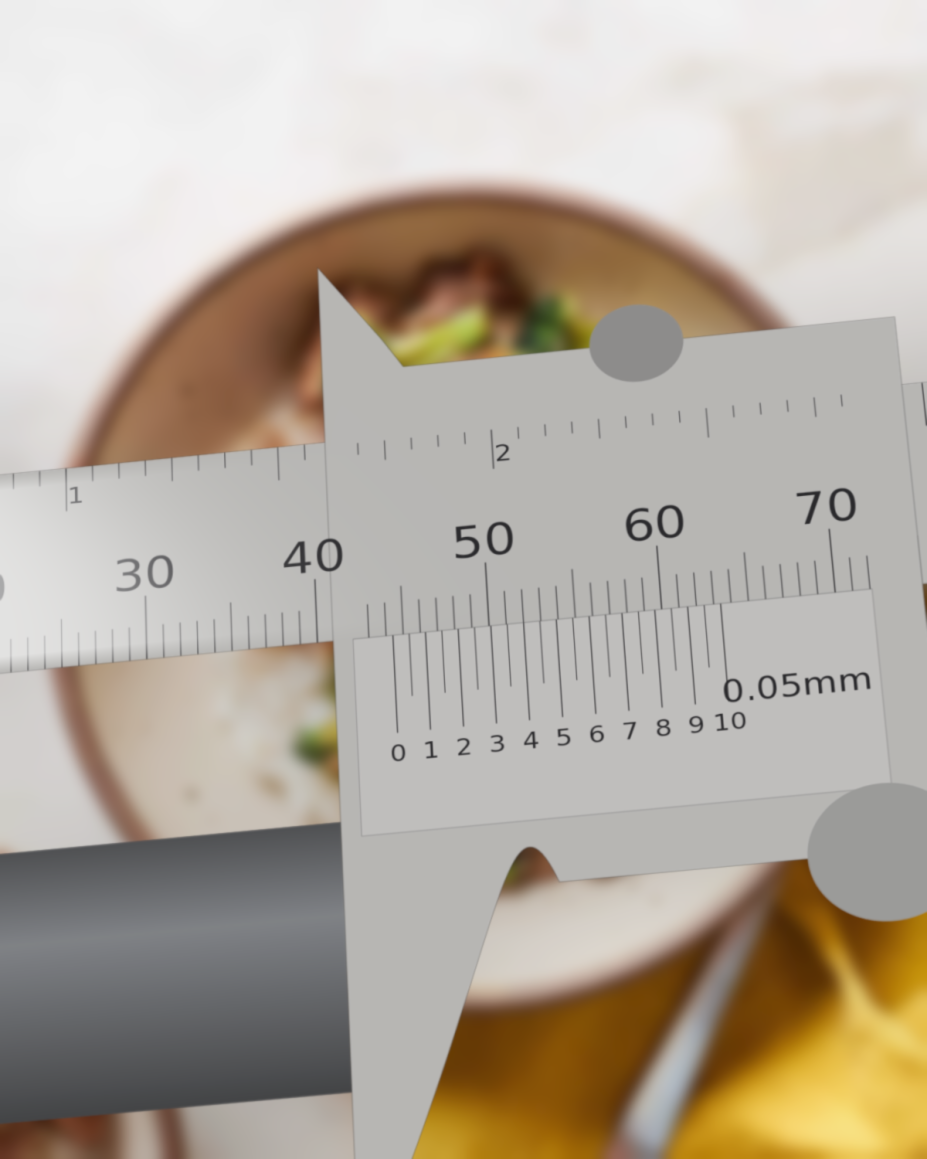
44.4mm
